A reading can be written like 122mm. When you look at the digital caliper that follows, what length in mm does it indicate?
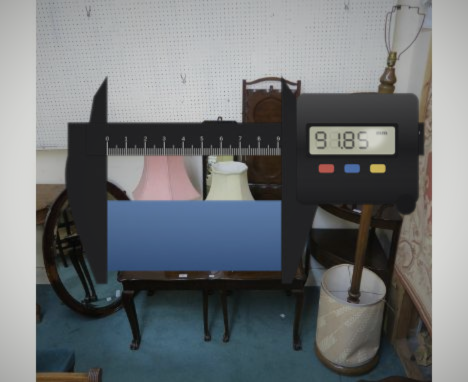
91.85mm
